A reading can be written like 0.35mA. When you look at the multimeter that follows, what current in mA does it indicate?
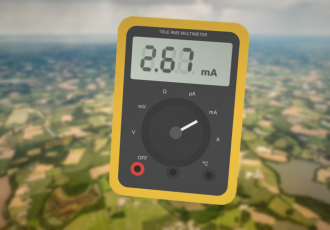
2.67mA
